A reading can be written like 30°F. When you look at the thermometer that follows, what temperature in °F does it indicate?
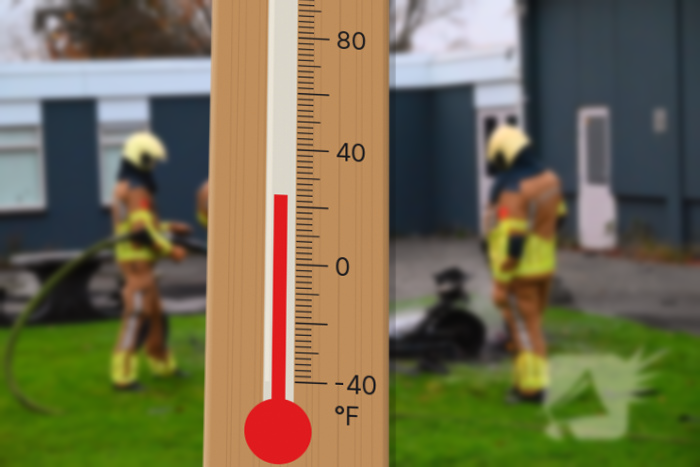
24°F
